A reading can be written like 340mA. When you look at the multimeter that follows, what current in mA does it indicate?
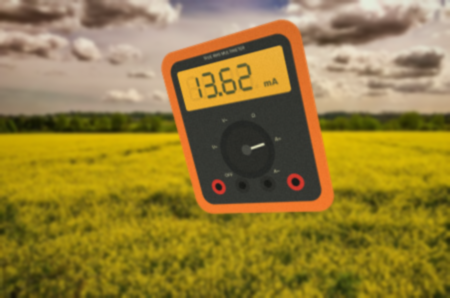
13.62mA
